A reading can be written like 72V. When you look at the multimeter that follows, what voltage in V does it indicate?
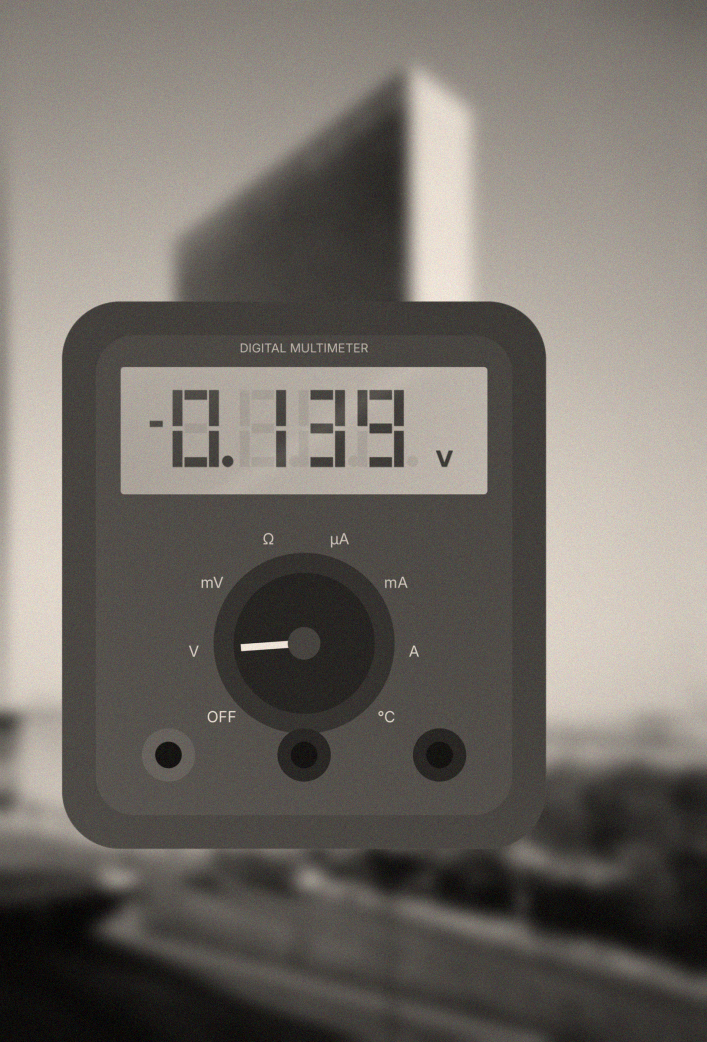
-0.139V
